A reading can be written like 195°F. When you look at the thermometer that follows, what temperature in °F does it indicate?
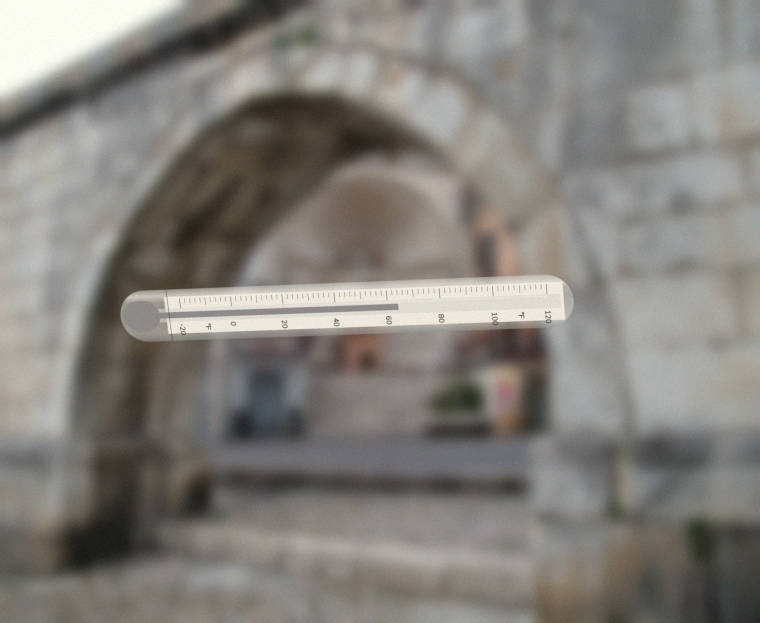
64°F
